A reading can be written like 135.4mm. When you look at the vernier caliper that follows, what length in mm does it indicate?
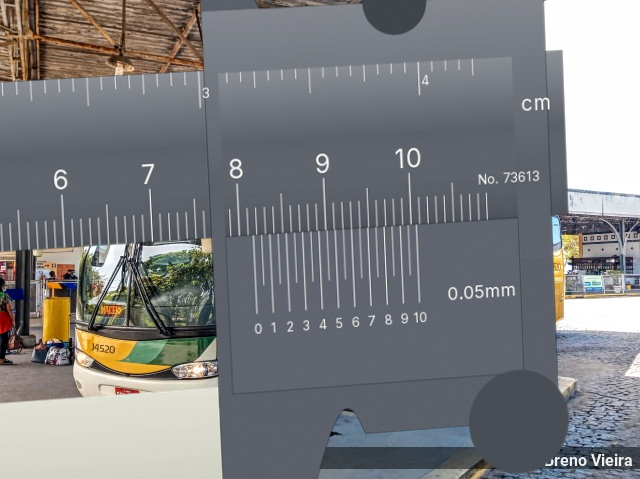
81.6mm
